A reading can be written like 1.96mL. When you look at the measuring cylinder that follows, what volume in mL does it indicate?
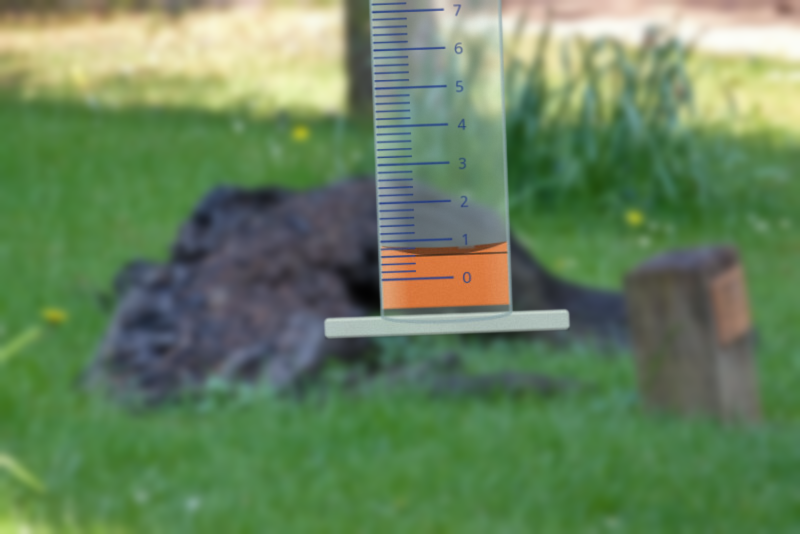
0.6mL
